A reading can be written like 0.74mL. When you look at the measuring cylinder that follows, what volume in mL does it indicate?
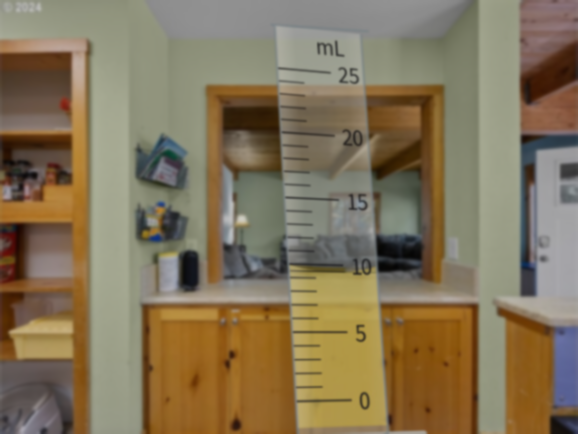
9.5mL
